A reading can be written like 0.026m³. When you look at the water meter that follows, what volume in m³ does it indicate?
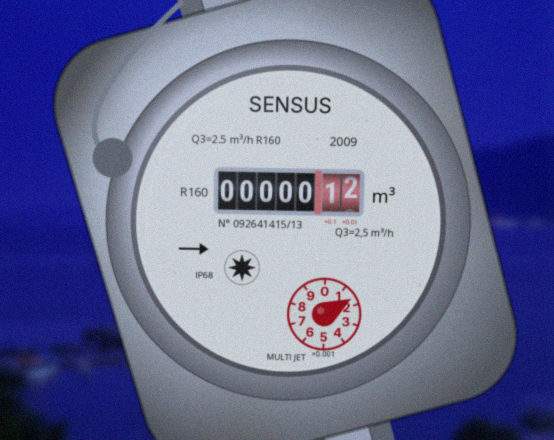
0.121m³
